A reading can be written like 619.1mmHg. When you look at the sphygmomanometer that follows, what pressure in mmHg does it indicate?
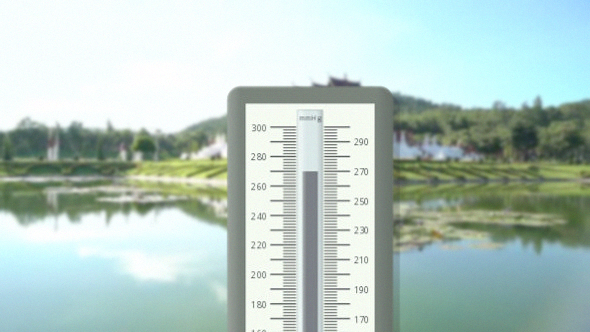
270mmHg
